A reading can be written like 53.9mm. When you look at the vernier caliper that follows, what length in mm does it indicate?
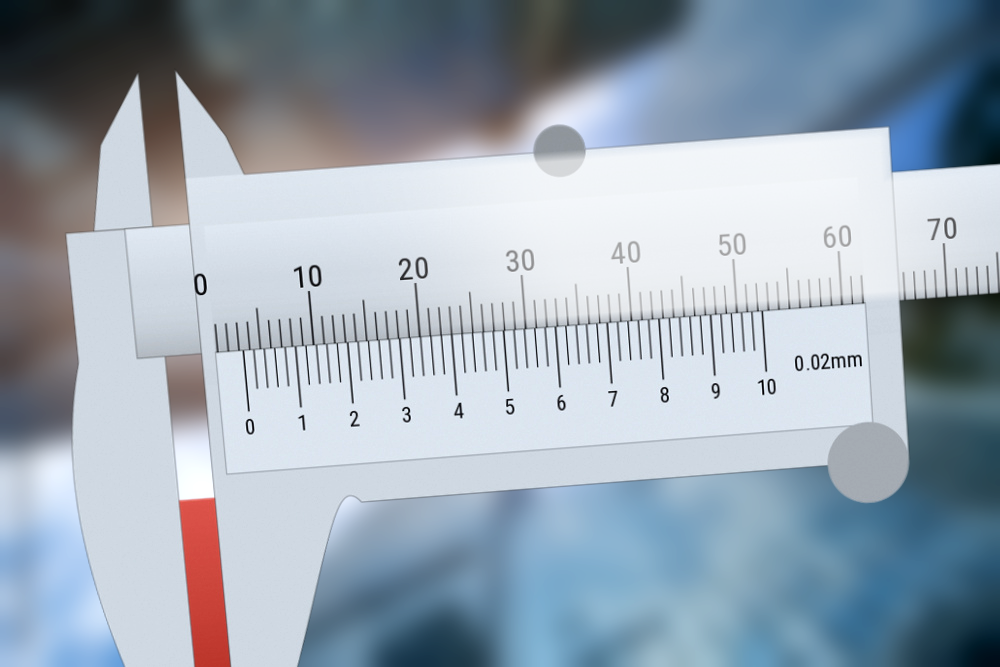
3.4mm
